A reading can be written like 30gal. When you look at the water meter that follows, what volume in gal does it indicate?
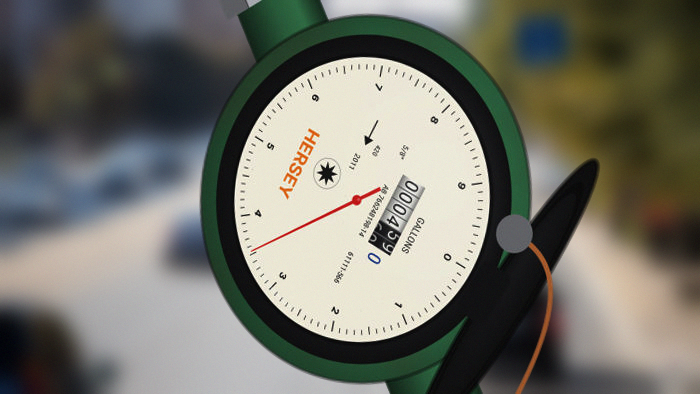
4593.5gal
